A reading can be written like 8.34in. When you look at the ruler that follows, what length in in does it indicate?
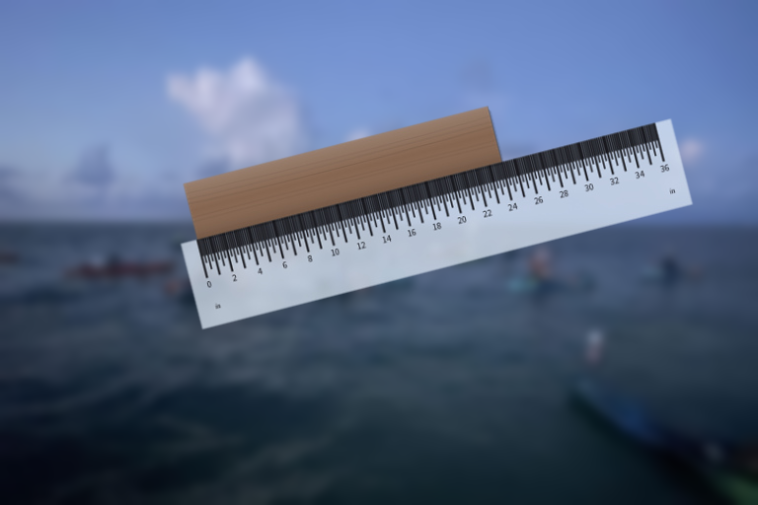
24in
